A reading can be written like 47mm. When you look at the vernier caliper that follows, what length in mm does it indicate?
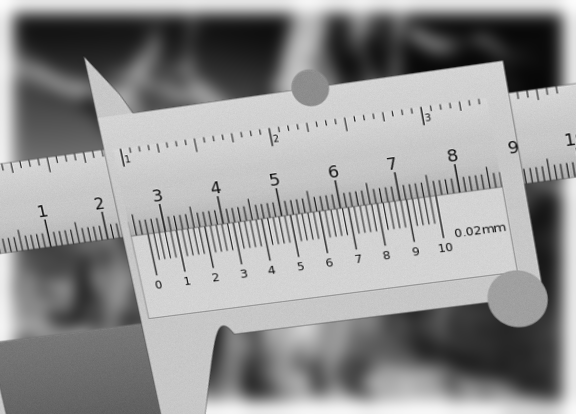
27.0mm
